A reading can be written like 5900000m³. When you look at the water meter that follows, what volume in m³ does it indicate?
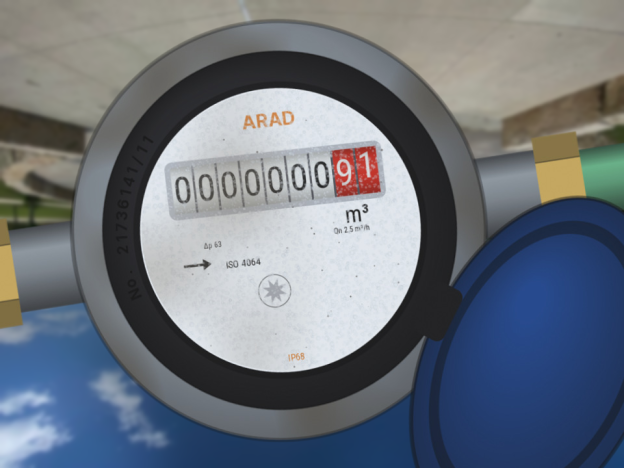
0.91m³
